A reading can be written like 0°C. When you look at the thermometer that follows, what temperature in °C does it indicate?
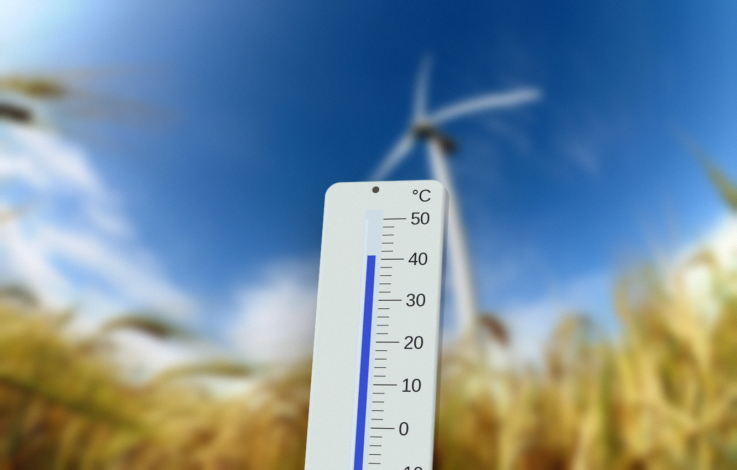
41°C
